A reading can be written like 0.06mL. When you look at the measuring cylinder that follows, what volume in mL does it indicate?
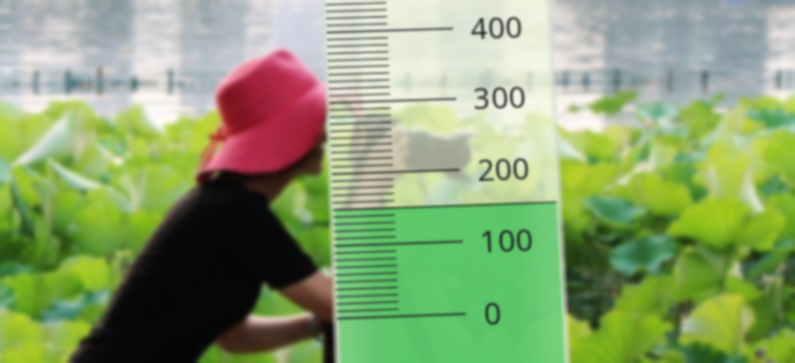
150mL
